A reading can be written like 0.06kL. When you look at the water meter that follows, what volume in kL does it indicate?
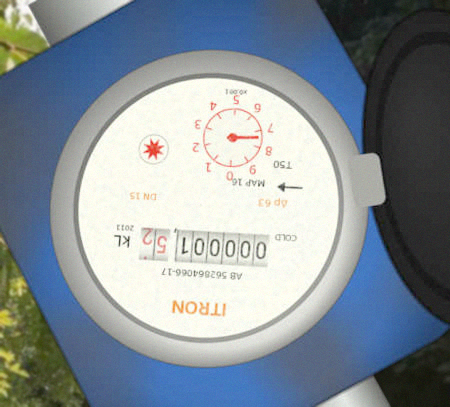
1.517kL
